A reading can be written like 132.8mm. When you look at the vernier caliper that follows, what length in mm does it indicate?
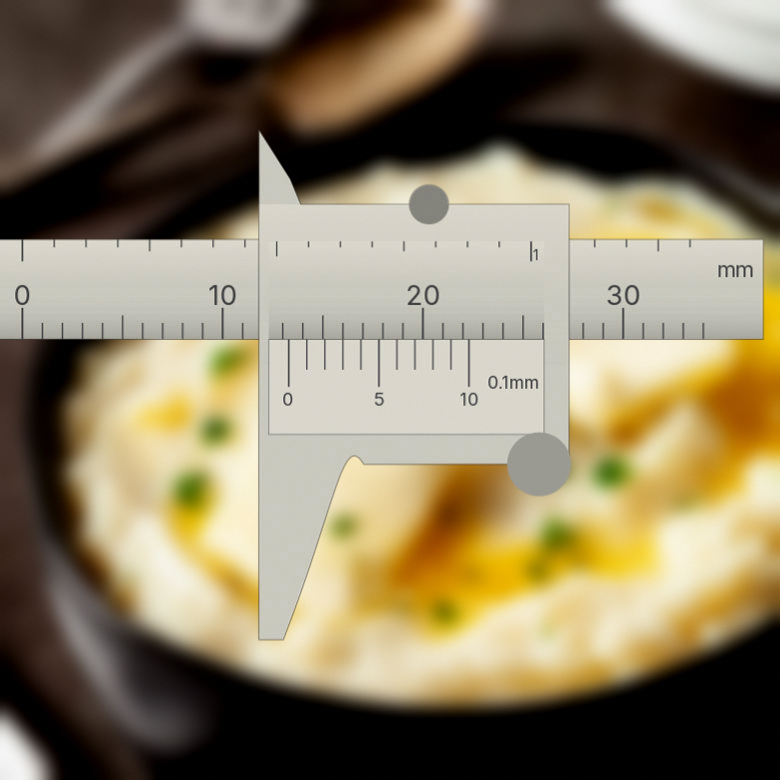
13.3mm
